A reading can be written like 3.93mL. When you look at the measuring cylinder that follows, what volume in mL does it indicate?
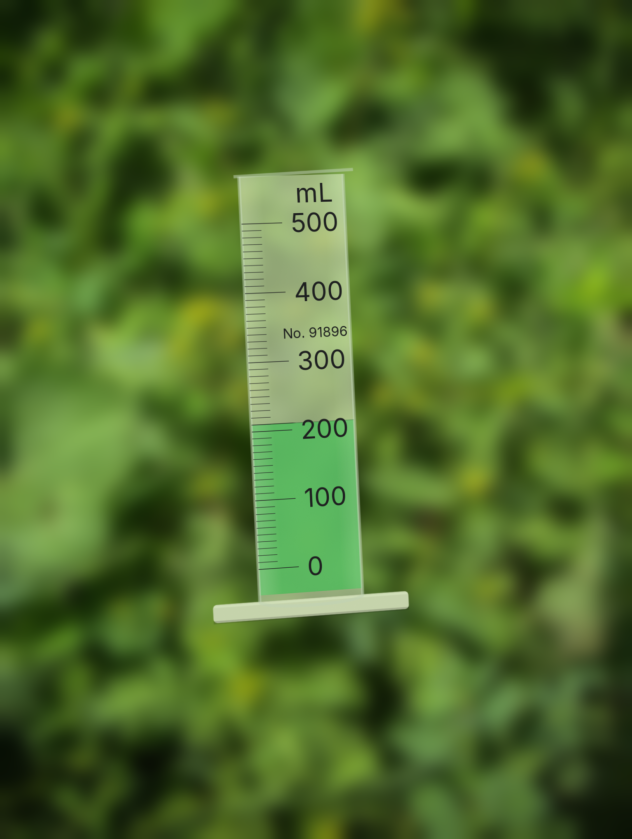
210mL
